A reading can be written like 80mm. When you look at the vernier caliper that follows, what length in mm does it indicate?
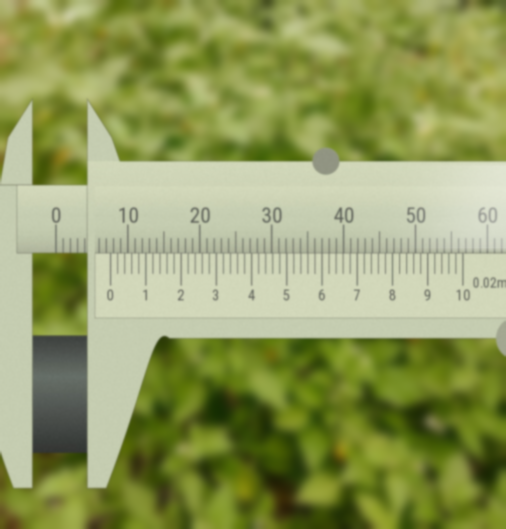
7.6mm
